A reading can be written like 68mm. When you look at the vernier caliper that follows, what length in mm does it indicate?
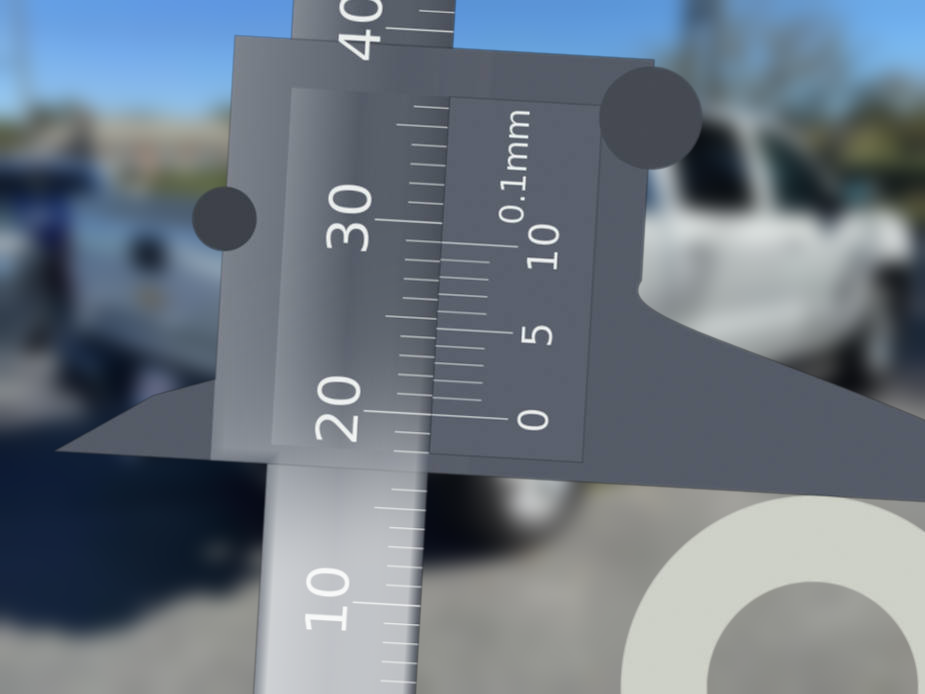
20.0mm
